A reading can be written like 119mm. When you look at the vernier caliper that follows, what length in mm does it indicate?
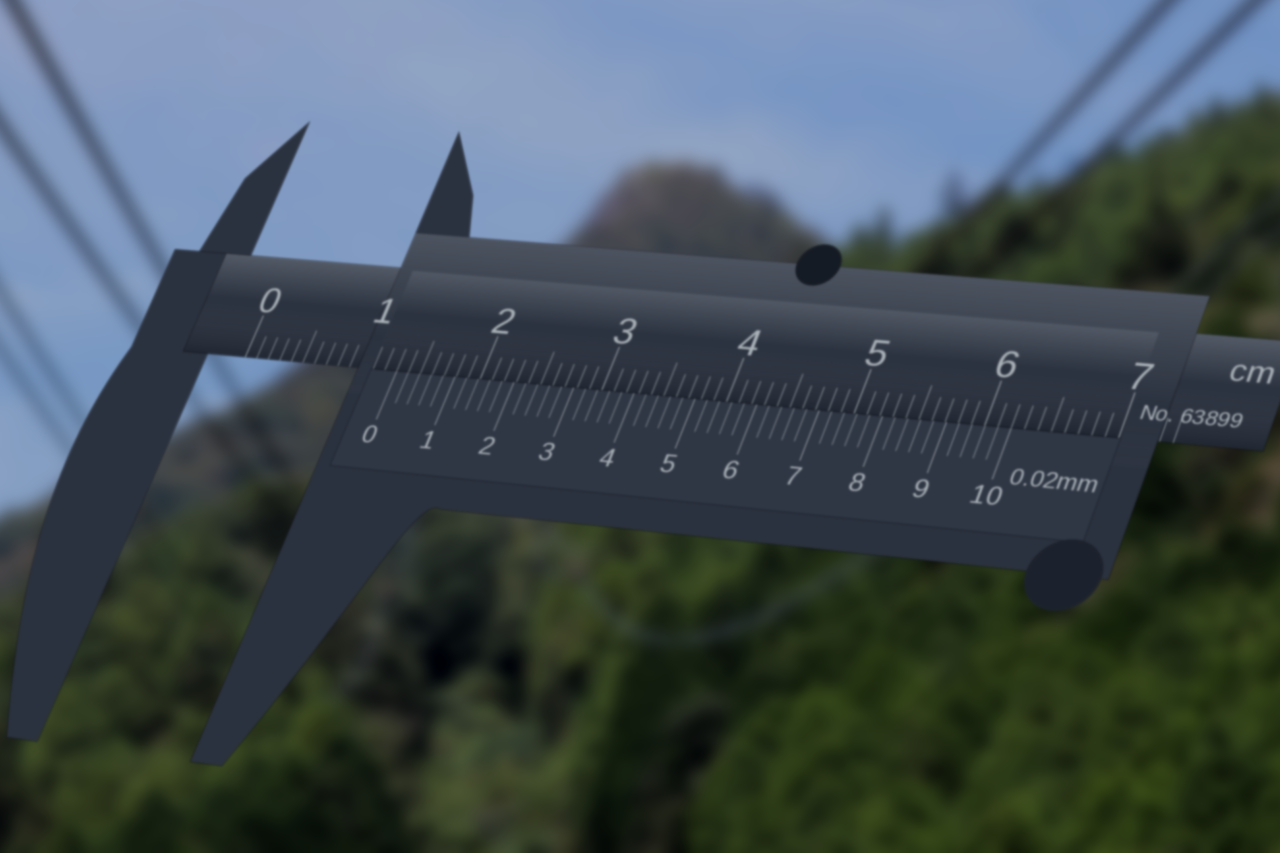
13.0mm
